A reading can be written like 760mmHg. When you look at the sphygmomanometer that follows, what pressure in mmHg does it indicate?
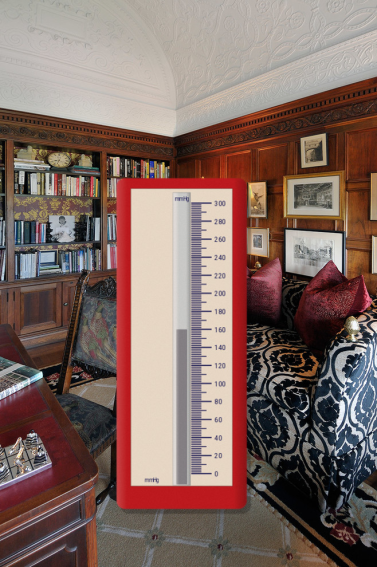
160mmHg
